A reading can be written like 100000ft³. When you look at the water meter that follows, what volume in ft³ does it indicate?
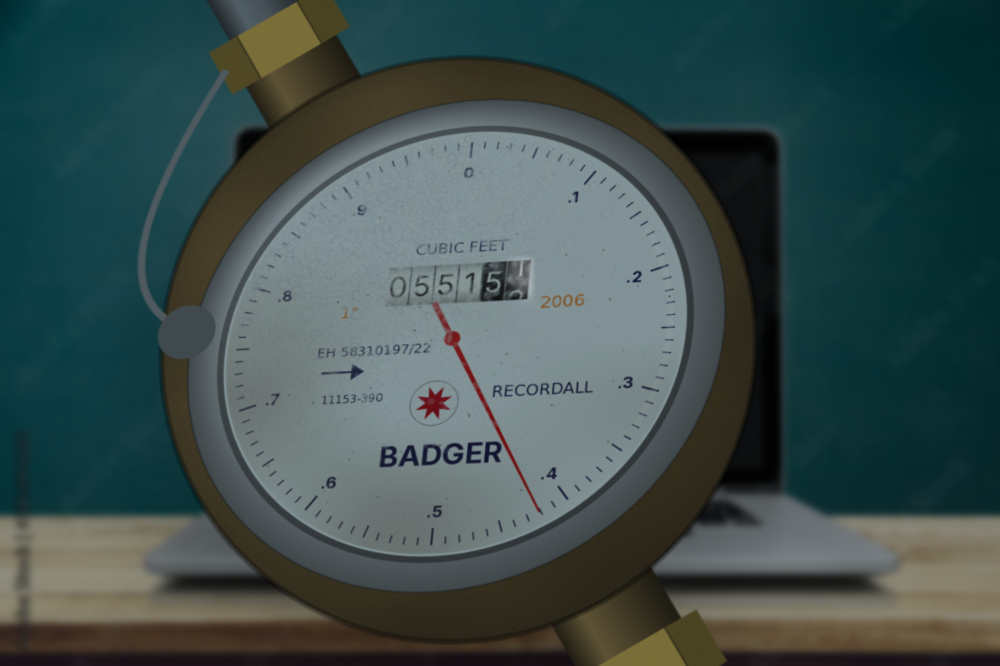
55151.42ft³
